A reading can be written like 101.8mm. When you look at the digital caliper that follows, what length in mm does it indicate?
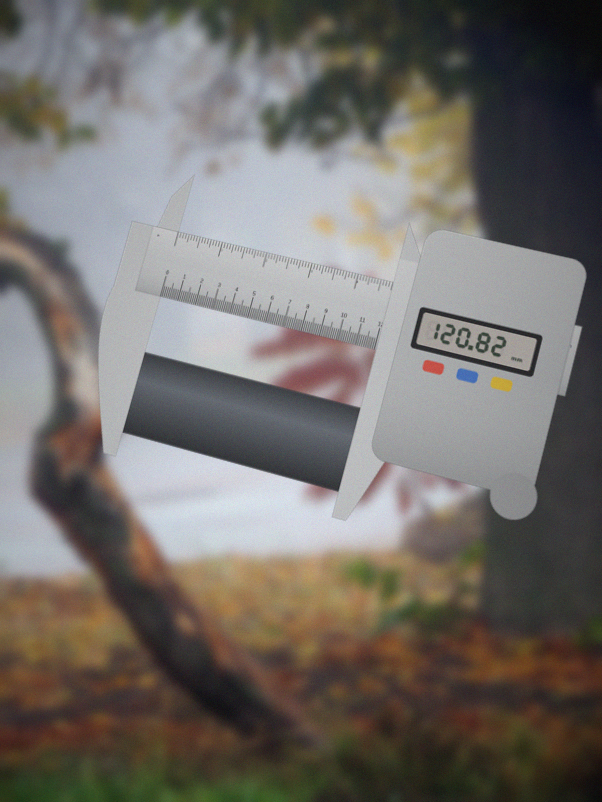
120.82mm
